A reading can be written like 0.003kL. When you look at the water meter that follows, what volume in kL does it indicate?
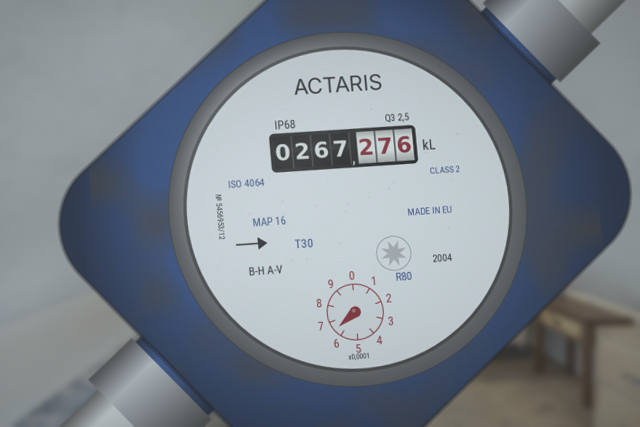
267.2766kL
